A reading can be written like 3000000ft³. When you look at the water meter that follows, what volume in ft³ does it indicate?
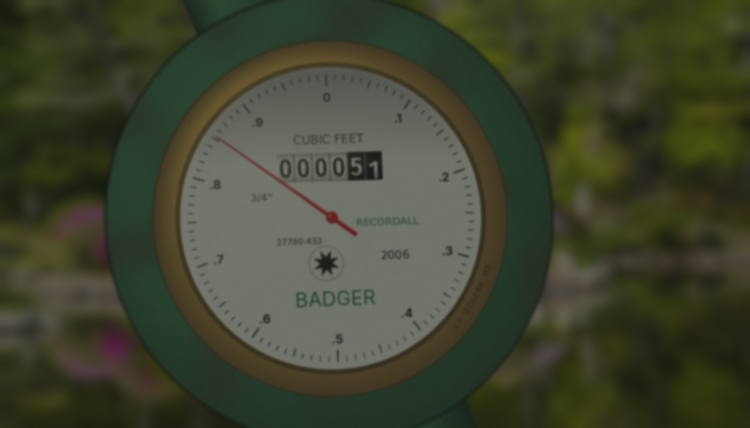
50.85ft³
